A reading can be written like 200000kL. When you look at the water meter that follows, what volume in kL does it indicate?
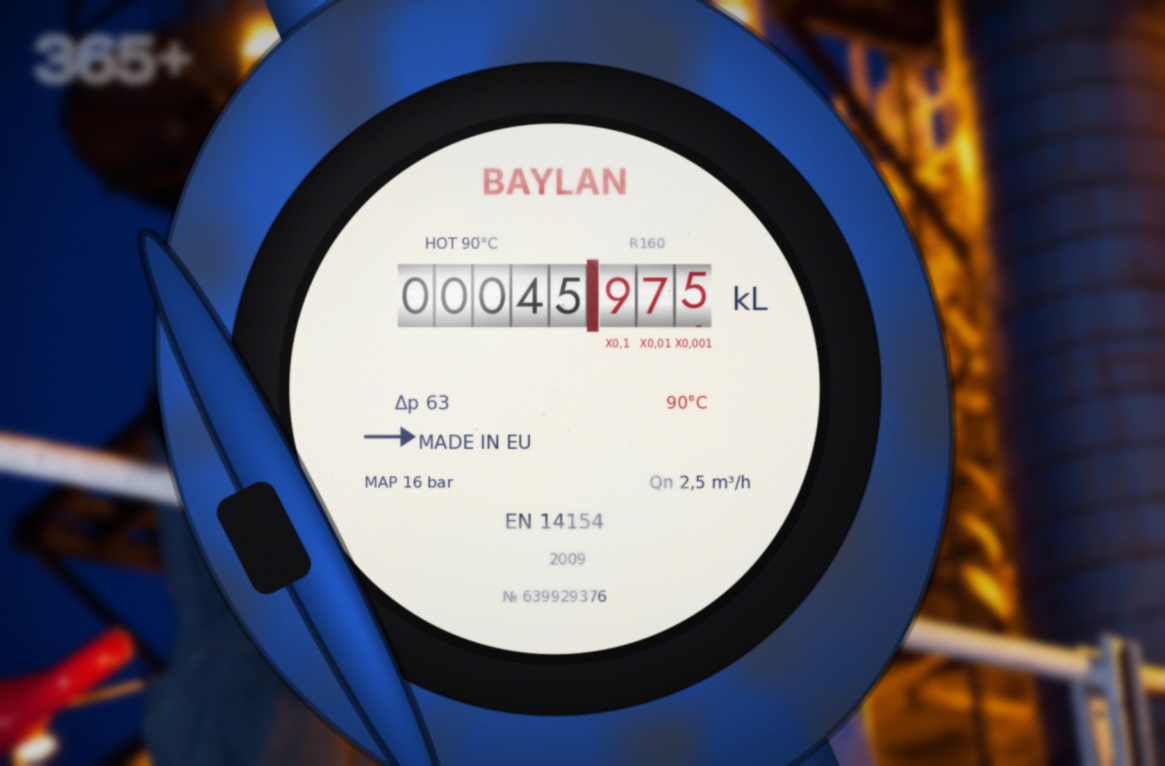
45.975kL
